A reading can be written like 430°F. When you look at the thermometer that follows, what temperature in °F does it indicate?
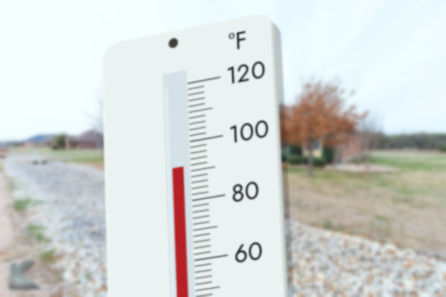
92°F
